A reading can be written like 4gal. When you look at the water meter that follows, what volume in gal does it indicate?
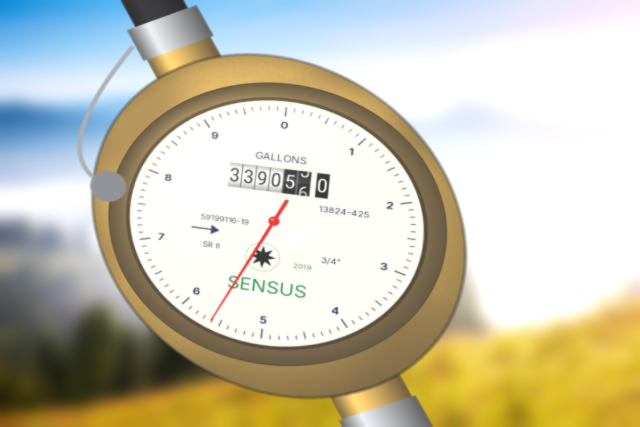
3390555.6gal
